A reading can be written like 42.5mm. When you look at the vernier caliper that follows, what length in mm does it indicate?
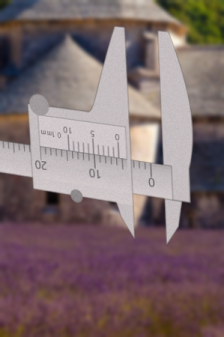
5.6mm
